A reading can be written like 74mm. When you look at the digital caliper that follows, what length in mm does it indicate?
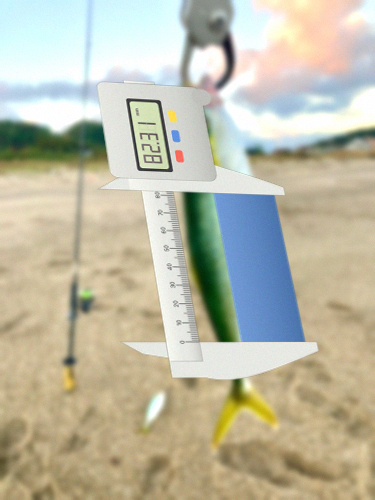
82.31mm
